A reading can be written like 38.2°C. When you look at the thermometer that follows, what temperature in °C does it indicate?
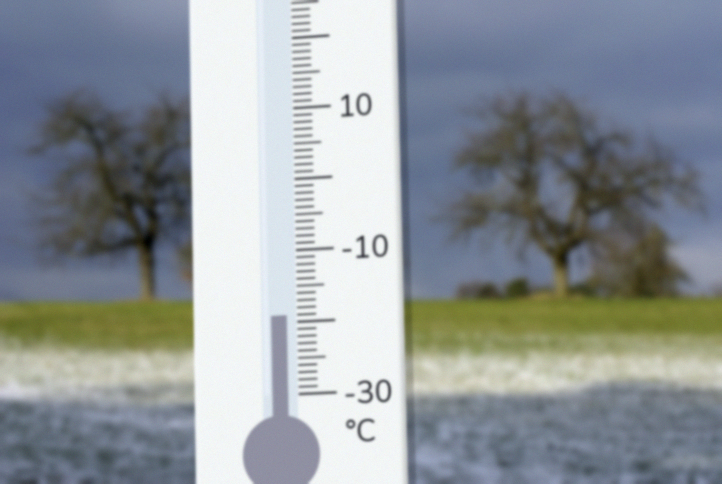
-19°C
